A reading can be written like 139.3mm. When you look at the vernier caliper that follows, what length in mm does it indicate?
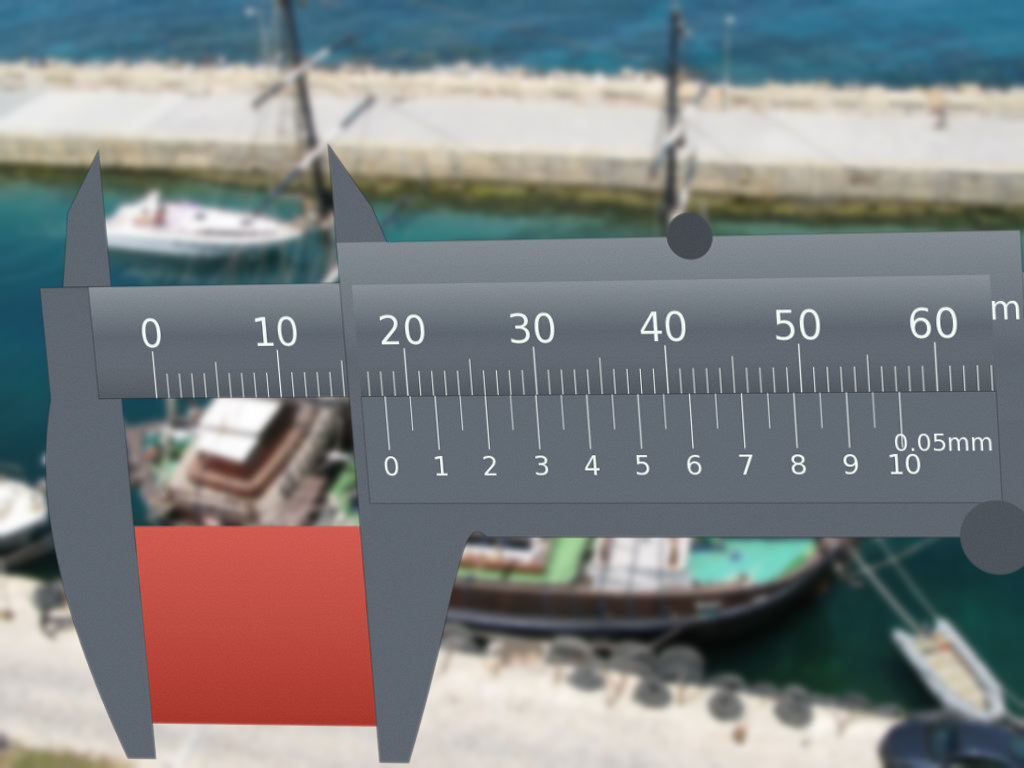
18.2mm
